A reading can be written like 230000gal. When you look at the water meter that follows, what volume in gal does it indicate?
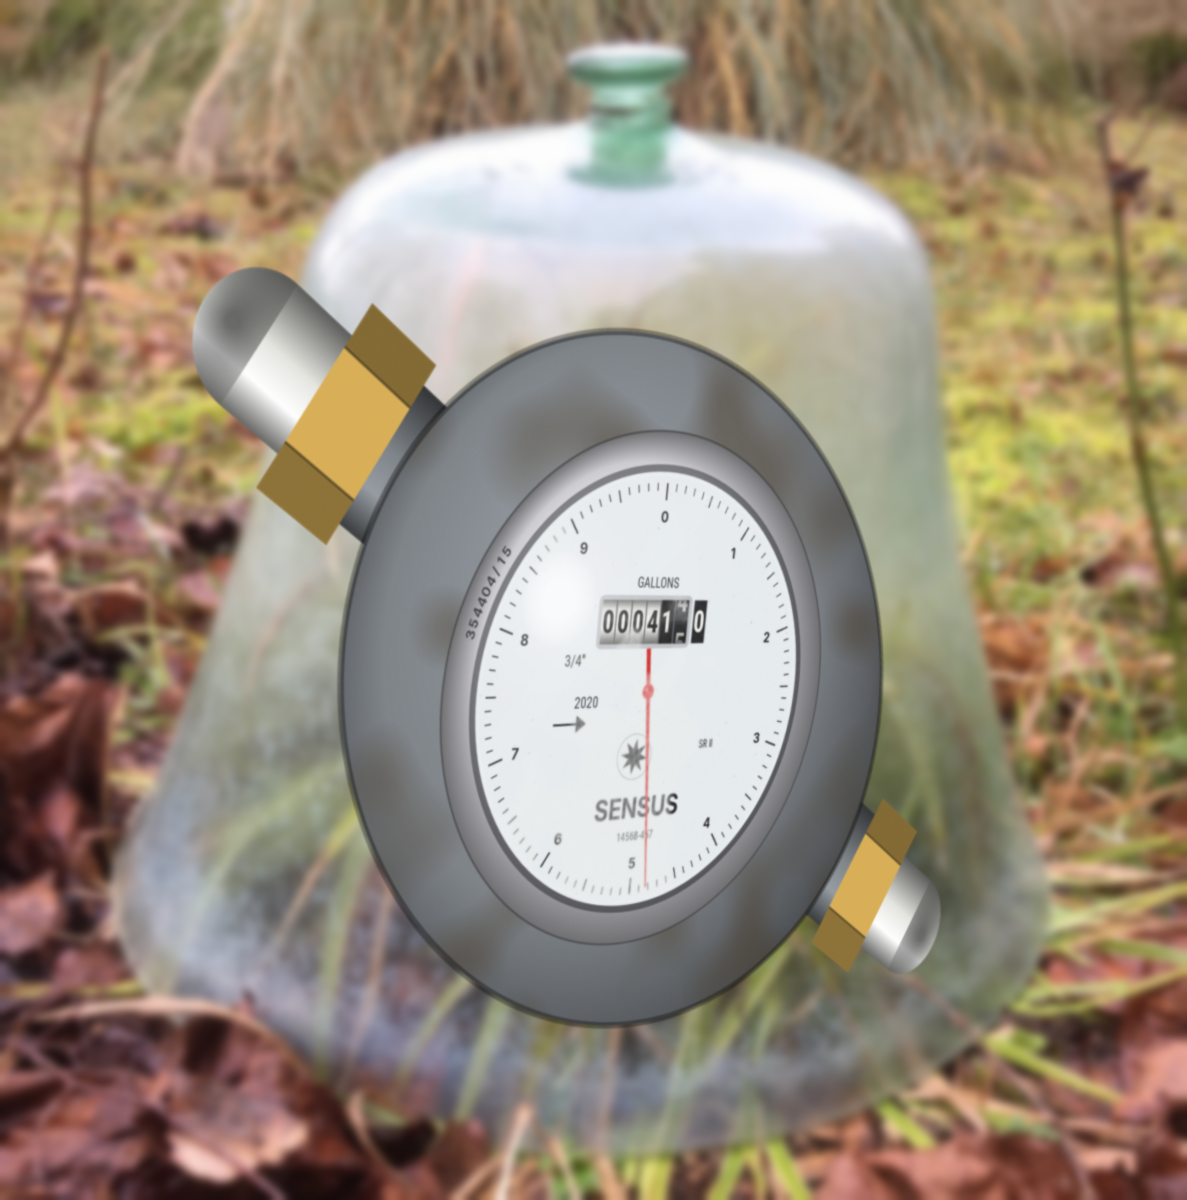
4144.8gal
